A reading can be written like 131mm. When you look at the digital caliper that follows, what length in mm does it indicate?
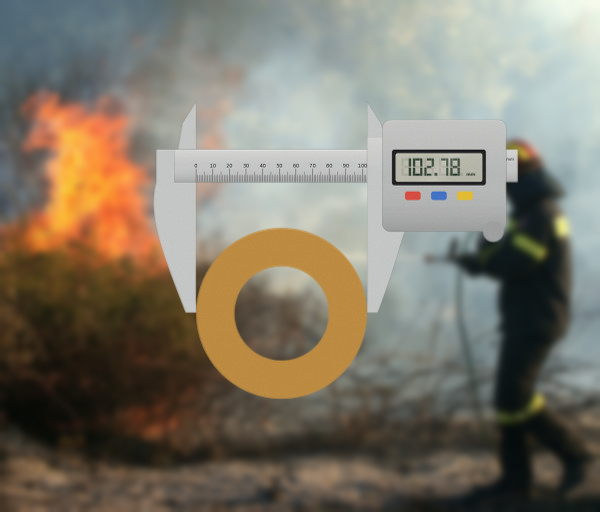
102.78mm
